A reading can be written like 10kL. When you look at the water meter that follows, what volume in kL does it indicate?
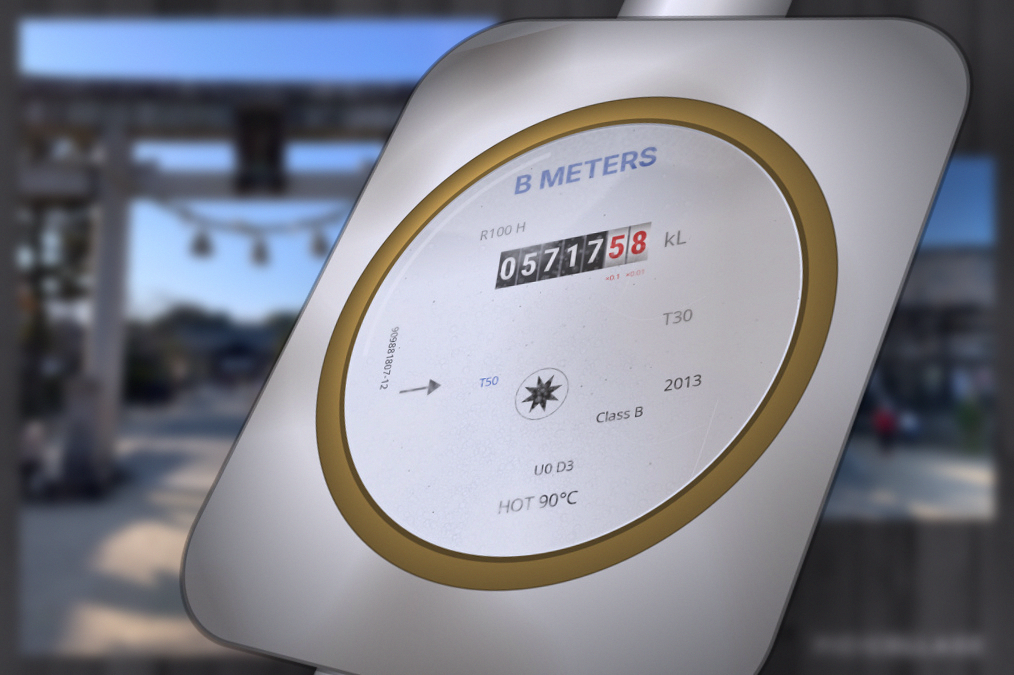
5717.58kL
